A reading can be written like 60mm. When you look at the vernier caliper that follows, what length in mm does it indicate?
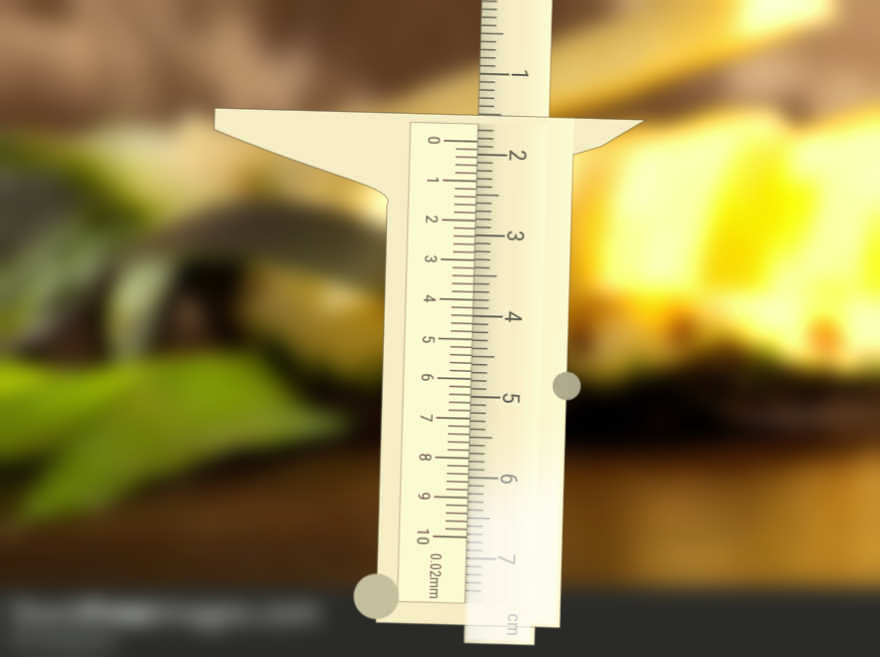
18.4mm
